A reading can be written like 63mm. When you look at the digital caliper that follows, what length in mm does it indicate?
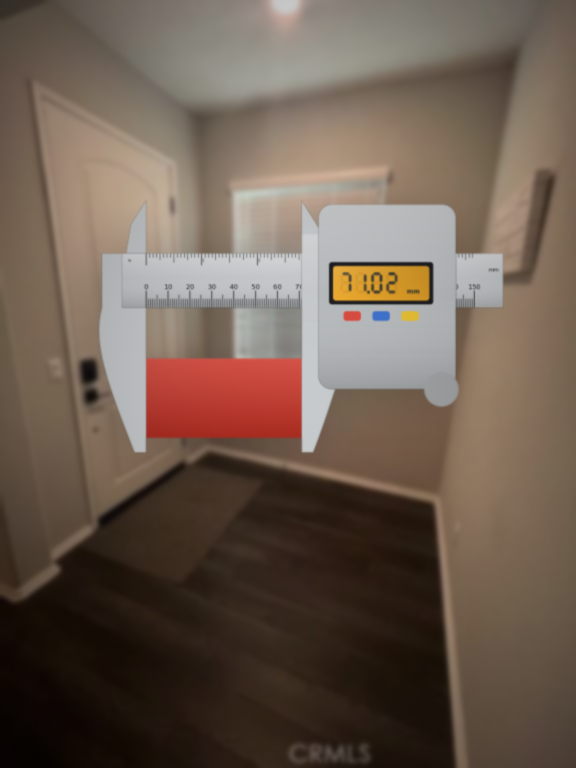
71.02mm
